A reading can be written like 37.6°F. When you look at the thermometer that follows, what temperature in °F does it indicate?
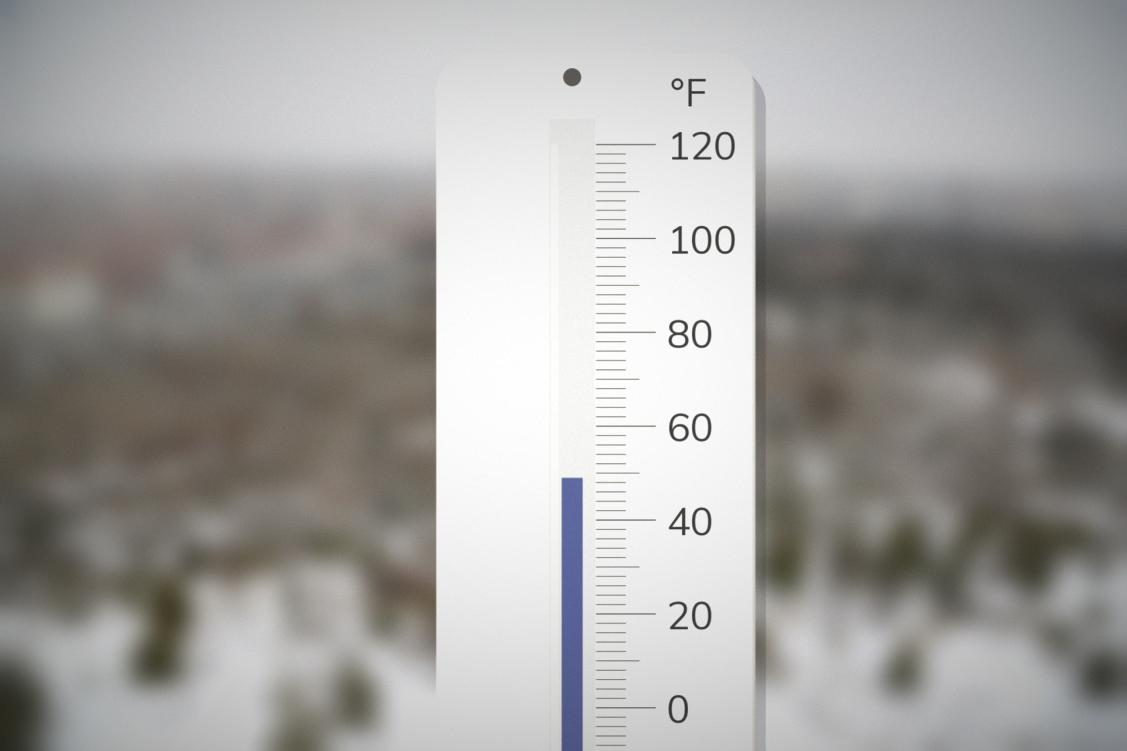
49°F
